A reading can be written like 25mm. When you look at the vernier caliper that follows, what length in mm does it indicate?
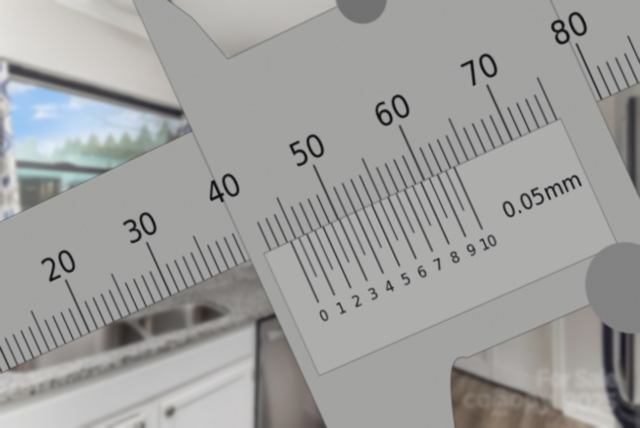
44.4mm
